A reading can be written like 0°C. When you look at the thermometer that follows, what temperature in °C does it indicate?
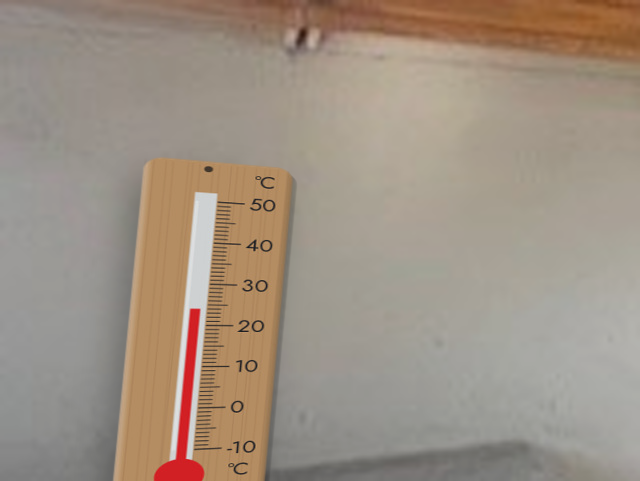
24°C
